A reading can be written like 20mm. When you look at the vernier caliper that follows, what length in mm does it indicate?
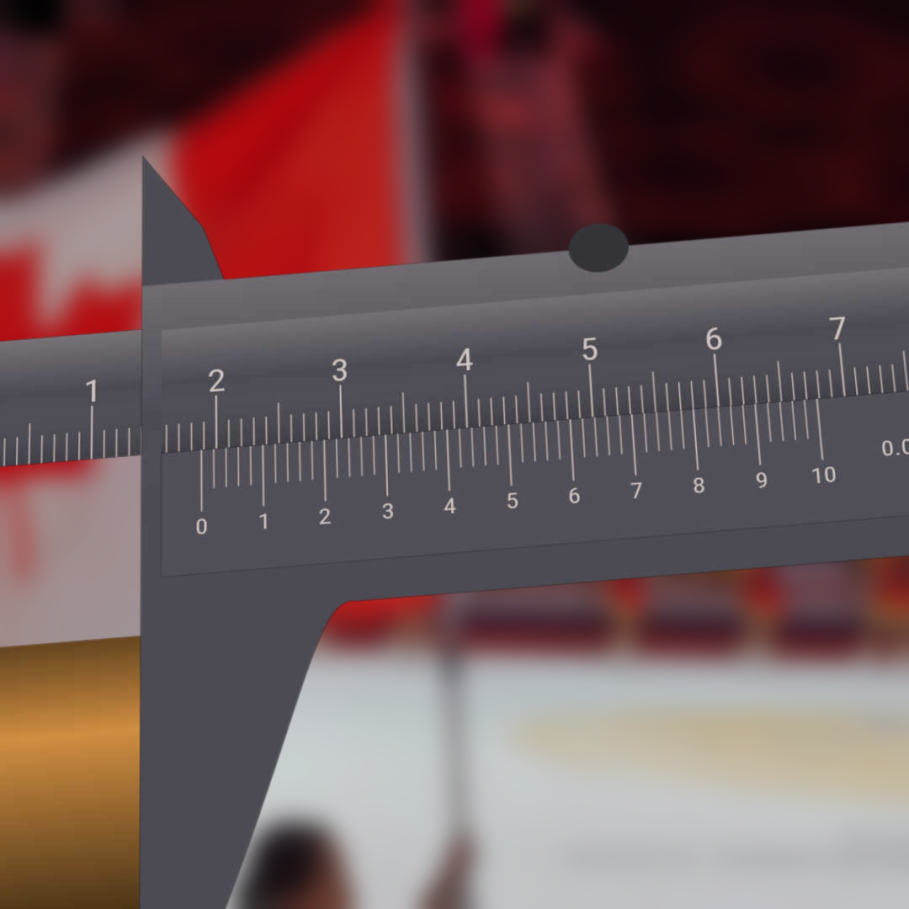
18.8mm
